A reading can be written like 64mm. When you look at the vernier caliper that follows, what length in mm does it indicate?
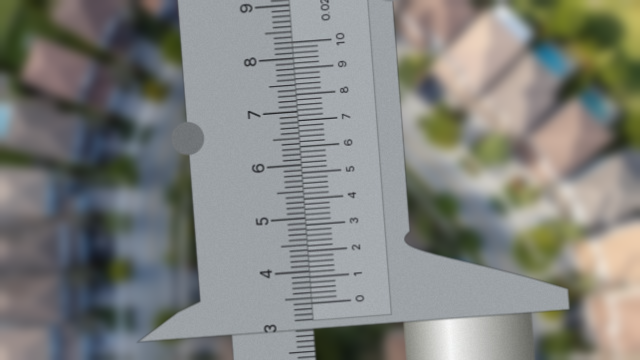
34.0mm
